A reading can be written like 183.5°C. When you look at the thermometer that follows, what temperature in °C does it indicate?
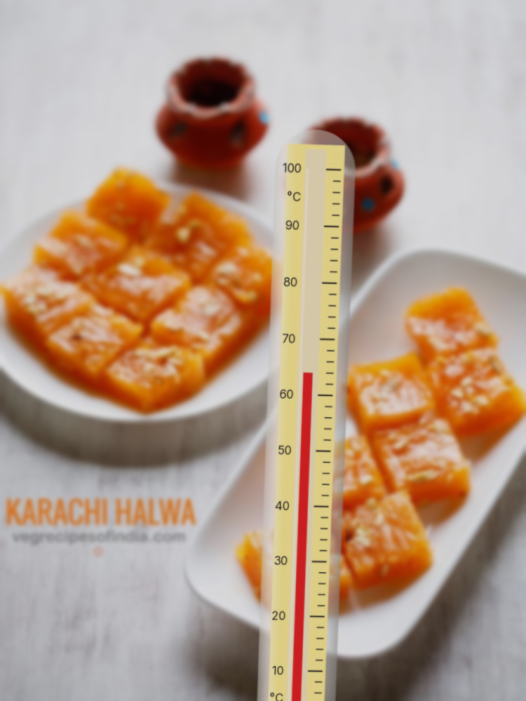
64°C
